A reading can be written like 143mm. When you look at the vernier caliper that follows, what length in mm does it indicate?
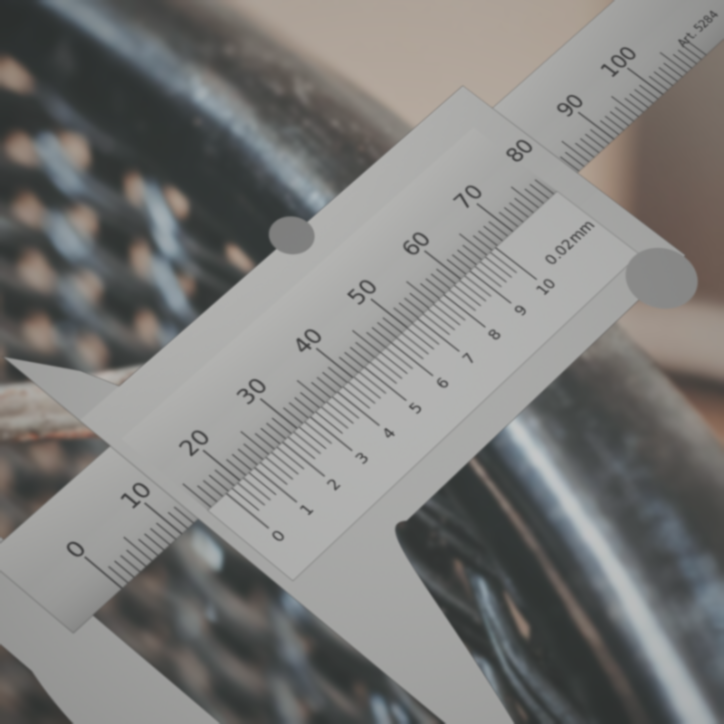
17.6mm
